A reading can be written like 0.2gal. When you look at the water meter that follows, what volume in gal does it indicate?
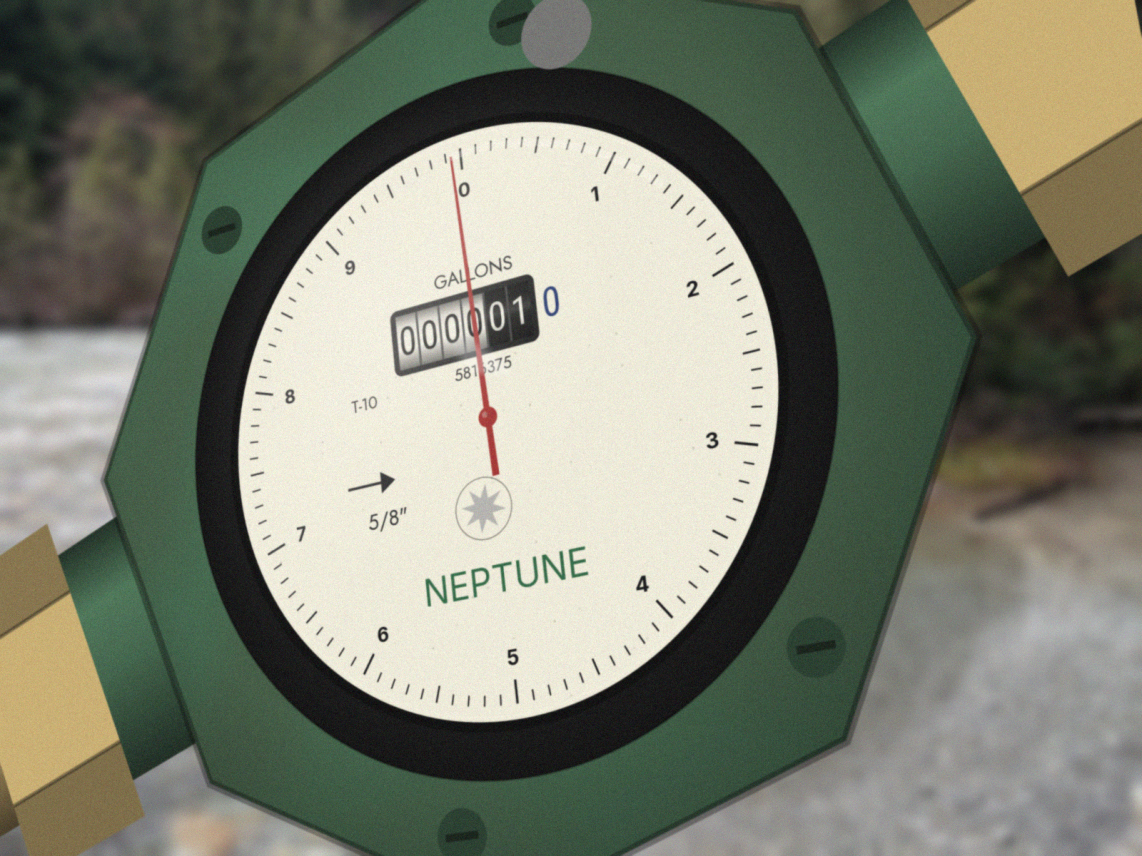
9.9gal
